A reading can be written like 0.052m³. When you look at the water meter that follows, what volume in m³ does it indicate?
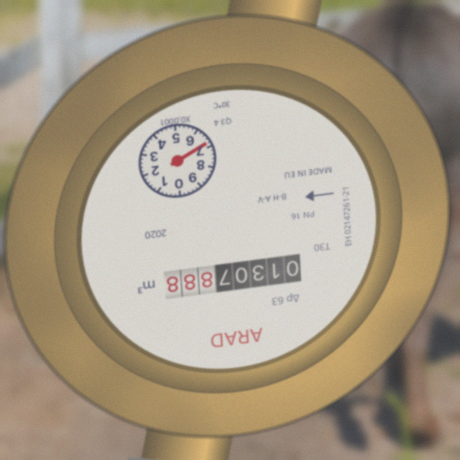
1307.8886m³
